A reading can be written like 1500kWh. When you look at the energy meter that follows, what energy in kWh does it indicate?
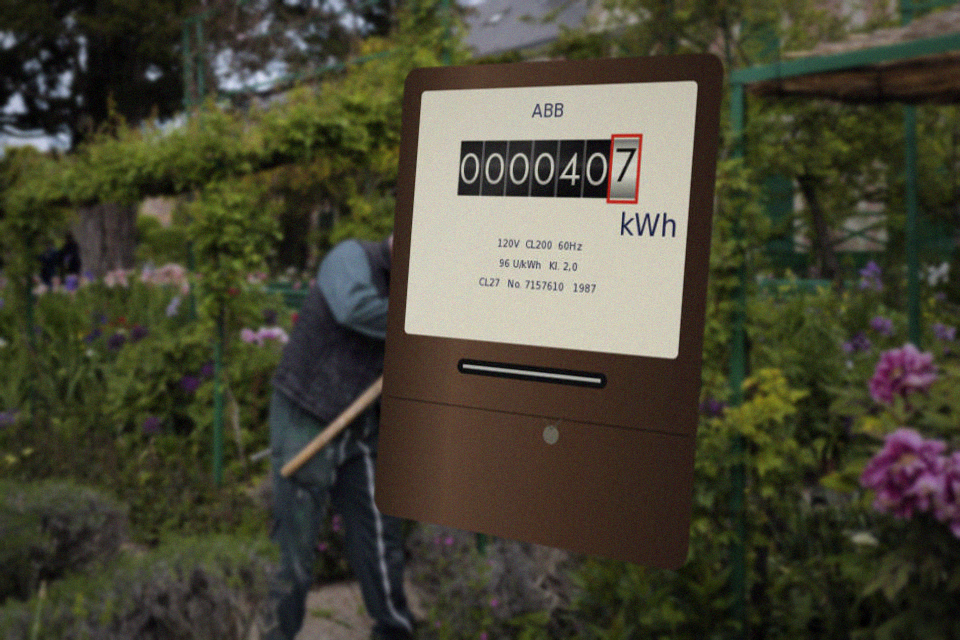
40.7kWh
